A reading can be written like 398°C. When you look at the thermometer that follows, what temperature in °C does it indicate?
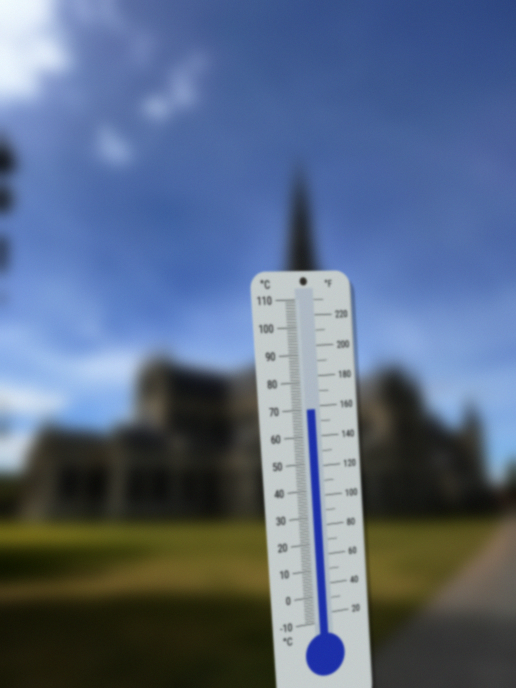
70°C
